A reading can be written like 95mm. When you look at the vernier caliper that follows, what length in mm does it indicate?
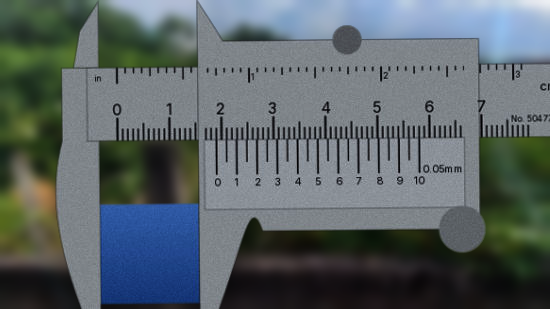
19.0mm
